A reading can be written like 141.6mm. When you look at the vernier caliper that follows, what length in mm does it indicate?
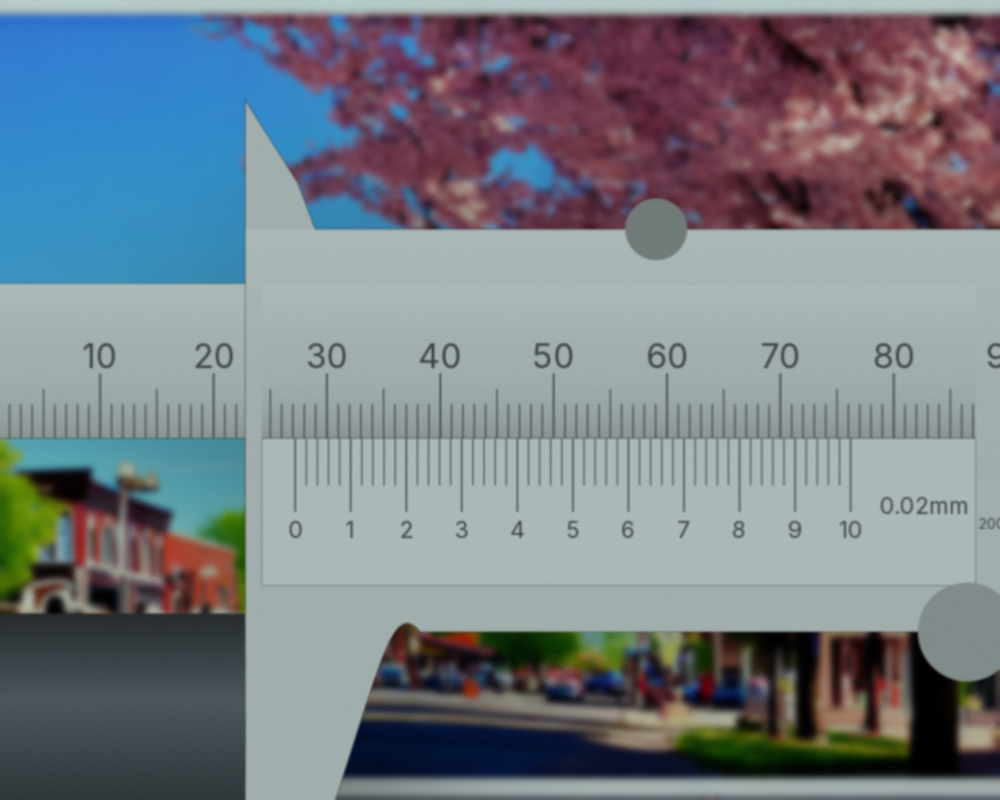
27.2mm
